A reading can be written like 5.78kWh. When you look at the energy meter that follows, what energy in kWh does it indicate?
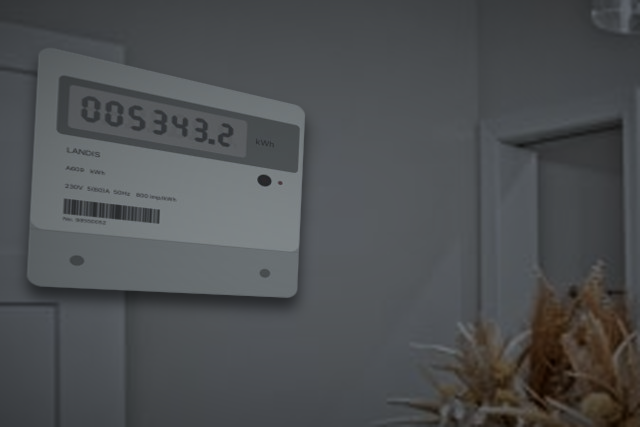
5343.2kWh
